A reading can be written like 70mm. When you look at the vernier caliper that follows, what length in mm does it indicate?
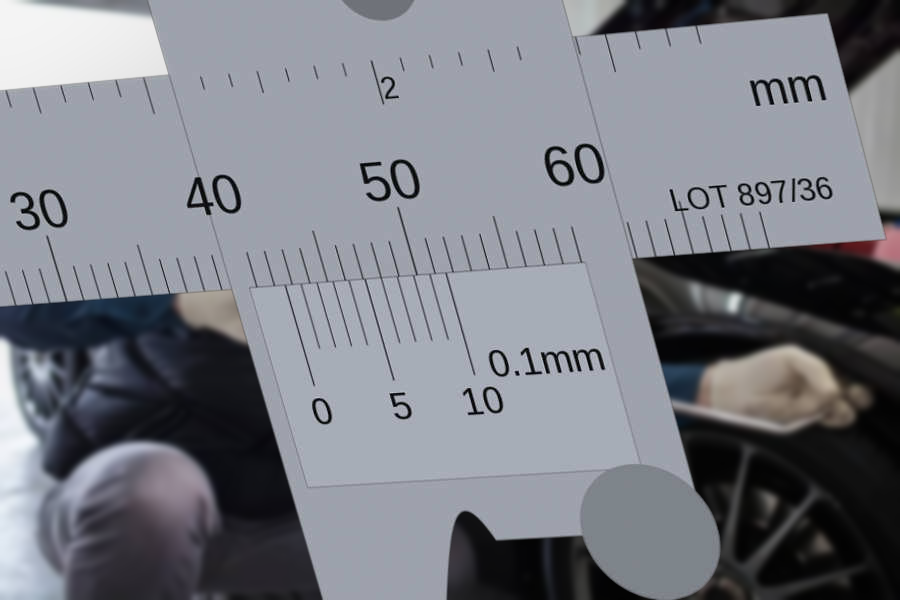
42.6mm
